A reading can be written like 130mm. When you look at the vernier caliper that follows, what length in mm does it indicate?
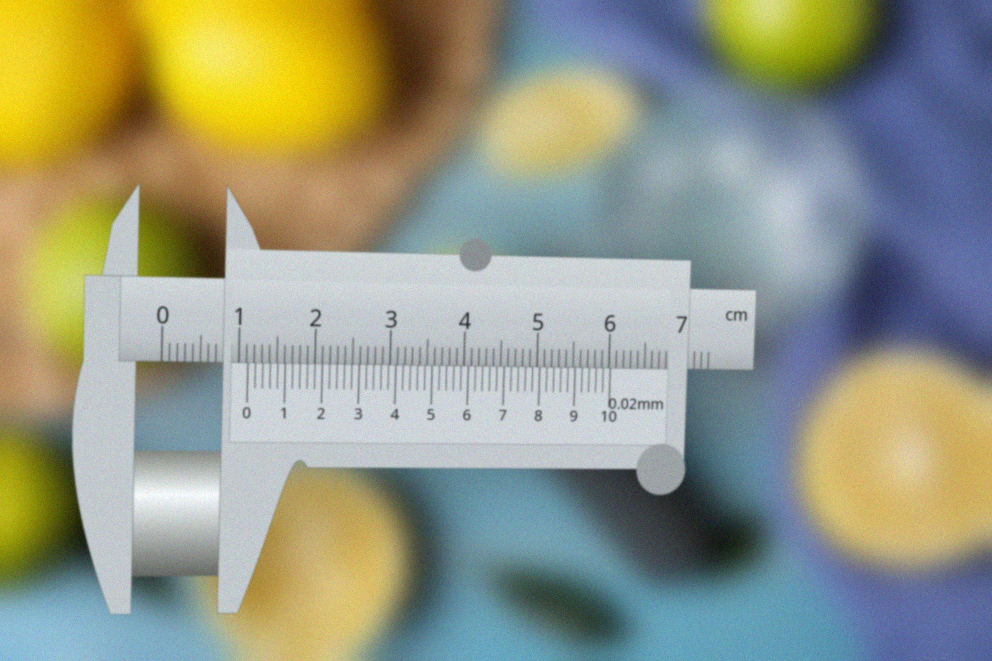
11.2mm
